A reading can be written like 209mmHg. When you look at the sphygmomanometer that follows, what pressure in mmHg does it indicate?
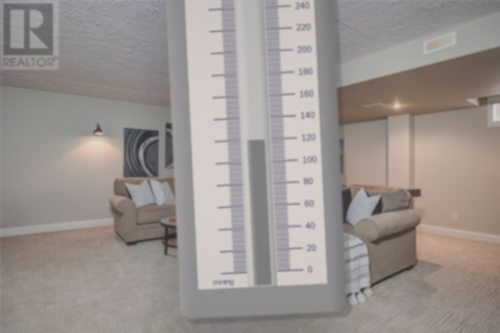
120mmHg
